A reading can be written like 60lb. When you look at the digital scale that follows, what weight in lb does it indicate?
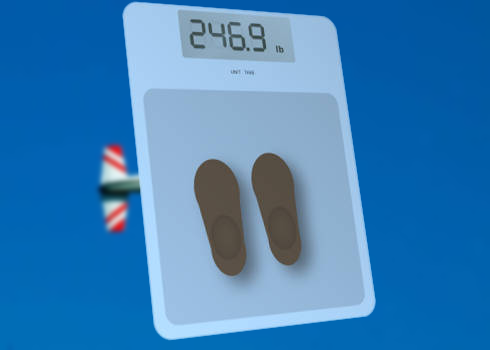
246.9lb
